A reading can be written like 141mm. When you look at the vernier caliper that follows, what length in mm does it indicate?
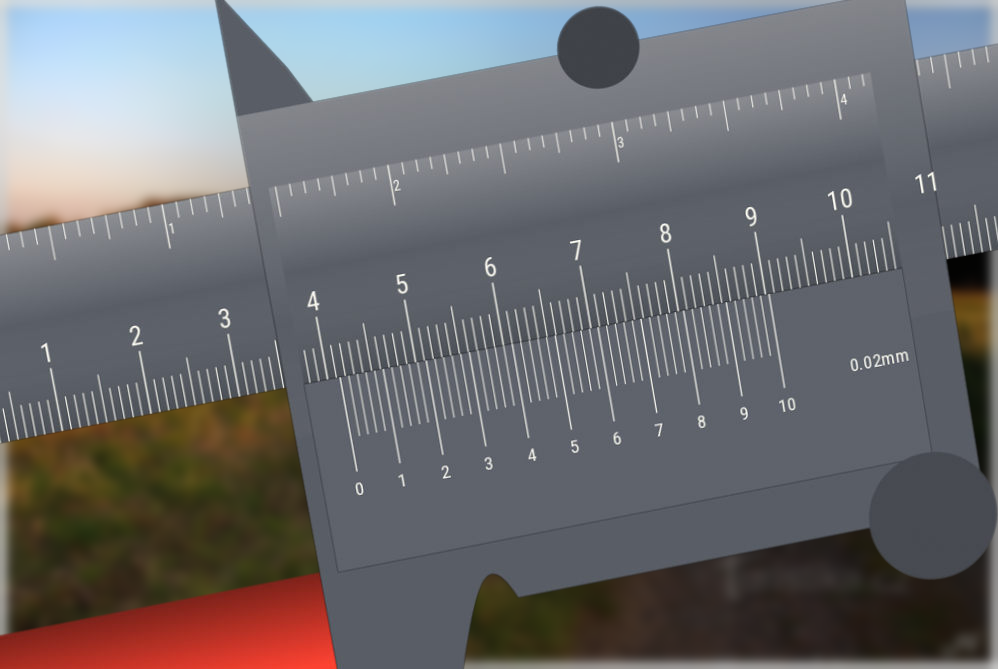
41.4mm
